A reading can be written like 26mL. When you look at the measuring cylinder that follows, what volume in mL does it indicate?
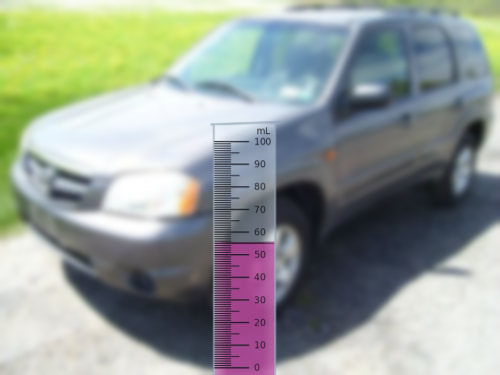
55mL
